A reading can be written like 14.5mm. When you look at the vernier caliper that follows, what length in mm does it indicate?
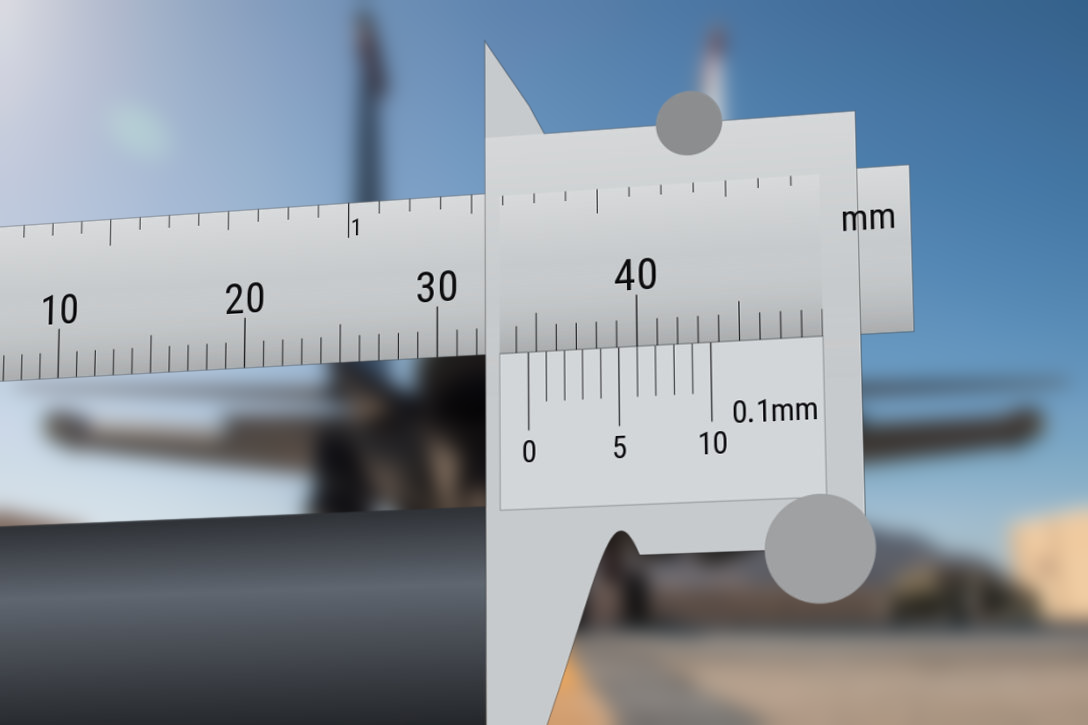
34.6mm
